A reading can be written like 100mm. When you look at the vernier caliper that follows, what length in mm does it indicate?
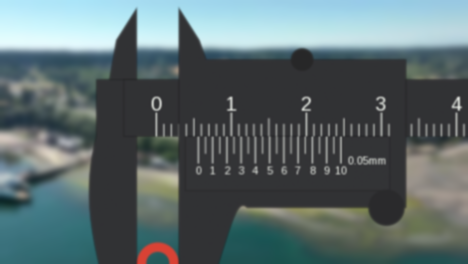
5.6mm
